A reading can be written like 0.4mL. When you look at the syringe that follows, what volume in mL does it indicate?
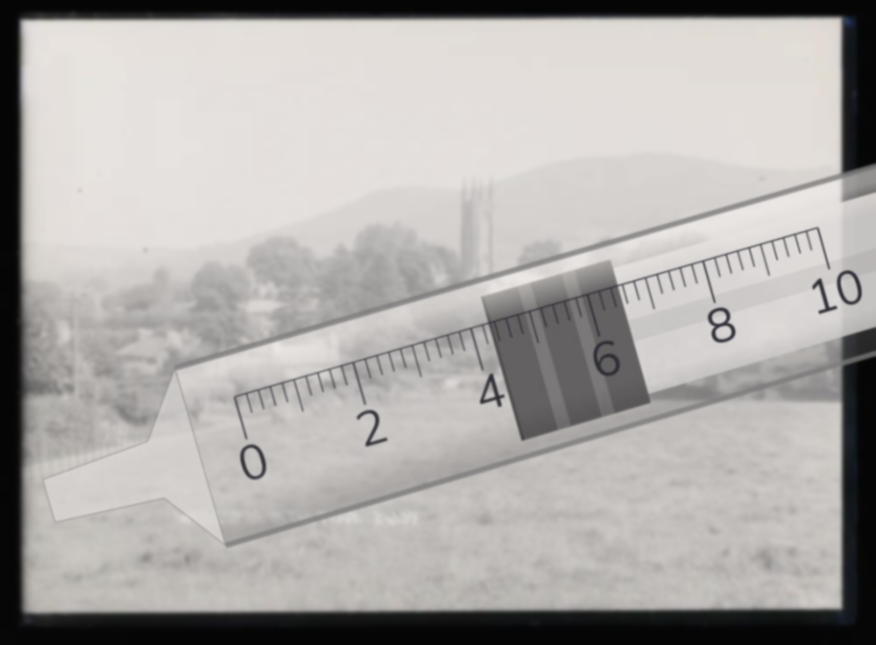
4.3mL
